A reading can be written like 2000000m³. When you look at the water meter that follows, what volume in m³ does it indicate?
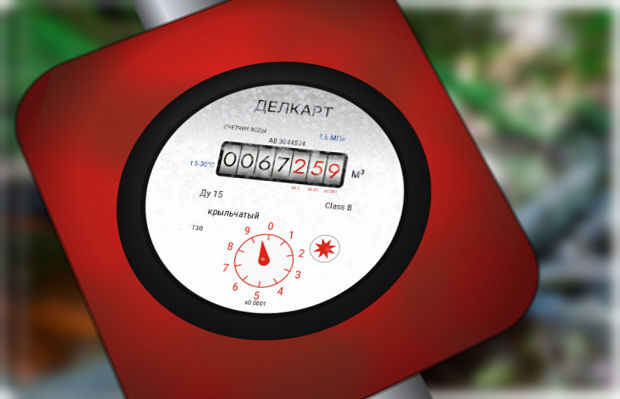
67.2589m³
